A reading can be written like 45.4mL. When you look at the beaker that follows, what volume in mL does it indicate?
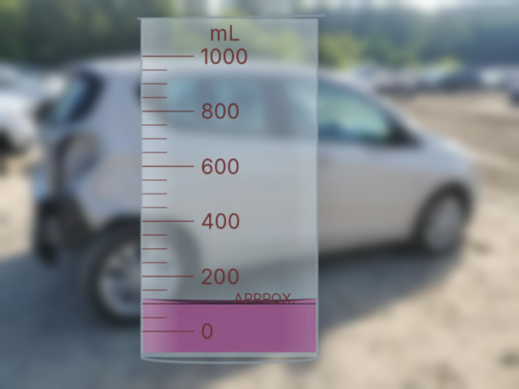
100mL
